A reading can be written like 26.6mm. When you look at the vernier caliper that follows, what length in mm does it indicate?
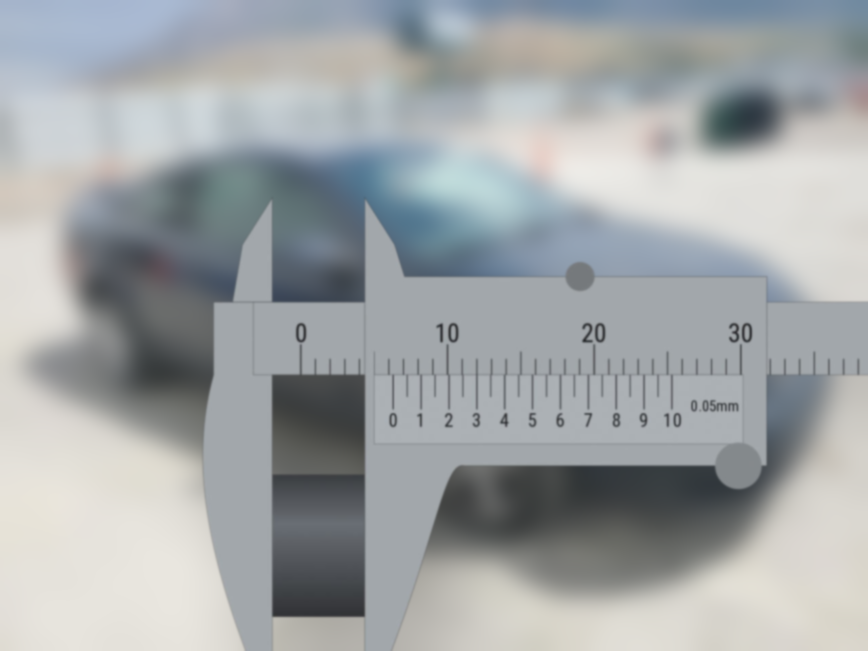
6.3mm
